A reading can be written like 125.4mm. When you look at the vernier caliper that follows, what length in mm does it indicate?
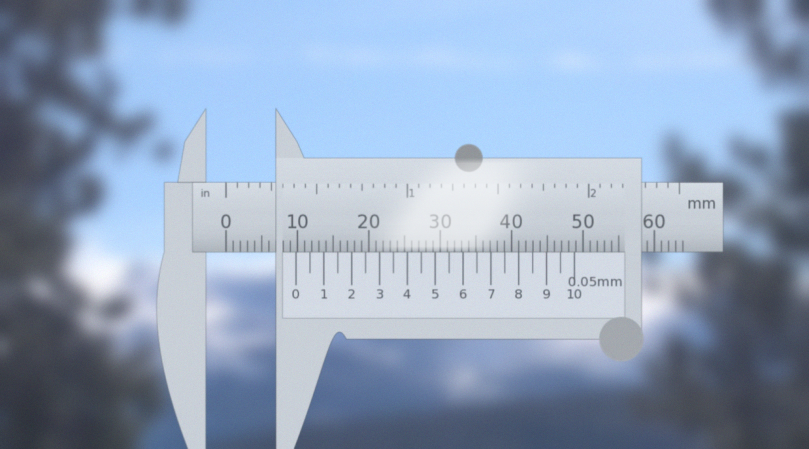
9.8mm
